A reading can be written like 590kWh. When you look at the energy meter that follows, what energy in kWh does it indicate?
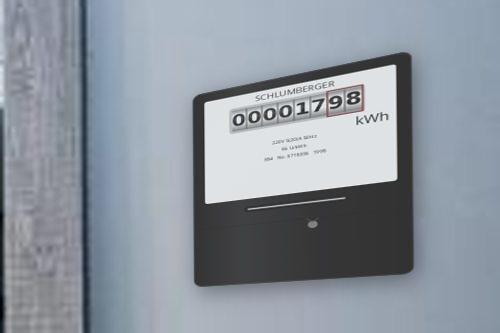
17.98kWh
